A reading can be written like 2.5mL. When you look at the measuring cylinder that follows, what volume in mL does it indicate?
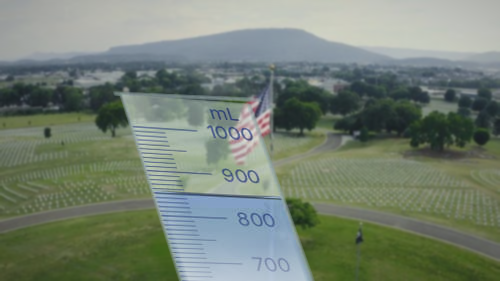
850mL
